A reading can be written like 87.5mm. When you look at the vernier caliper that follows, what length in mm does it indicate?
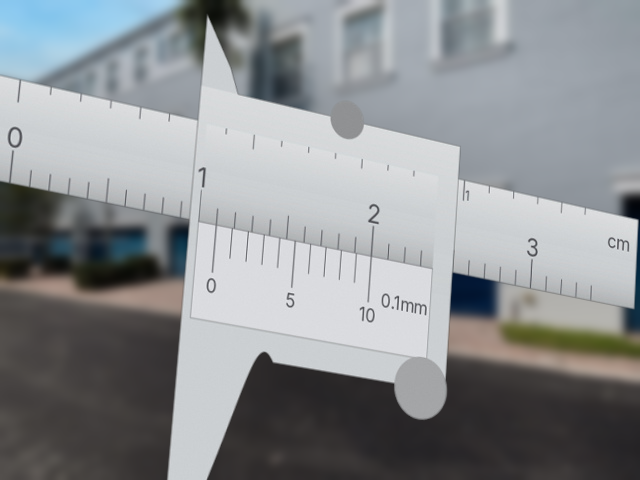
11.0mm
